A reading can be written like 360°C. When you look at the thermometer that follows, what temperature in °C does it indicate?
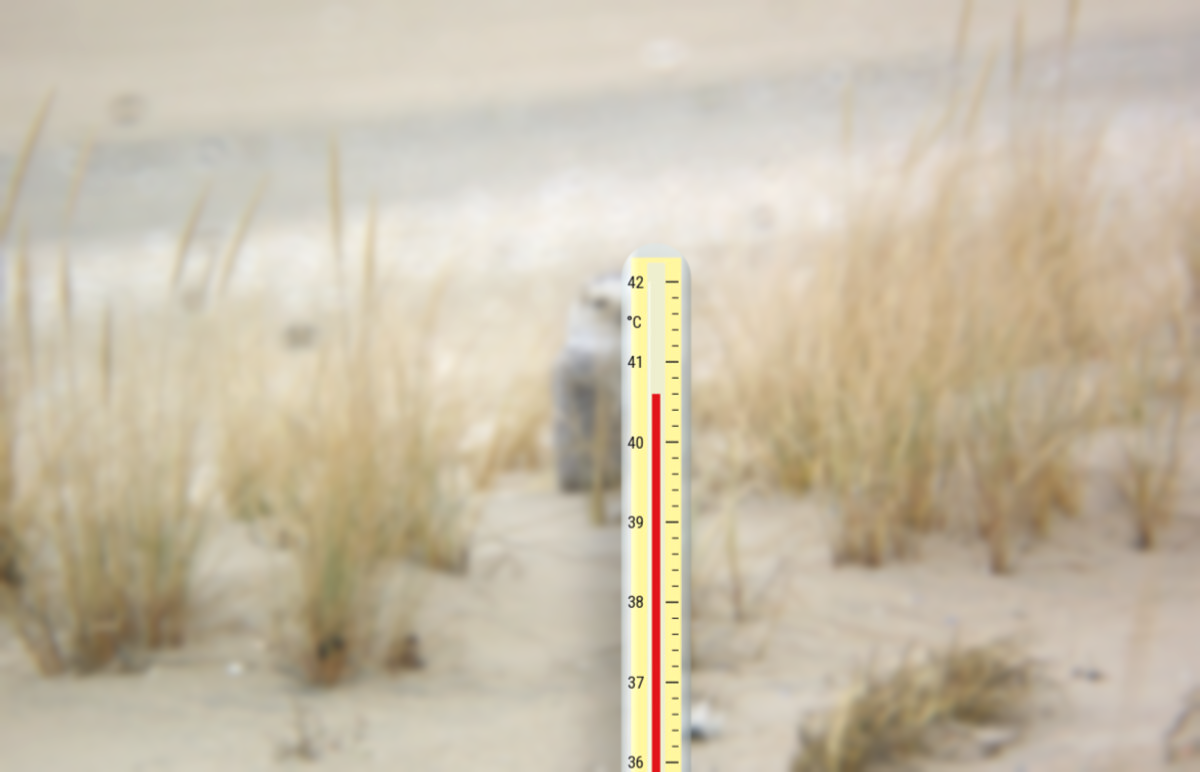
40.6°C
